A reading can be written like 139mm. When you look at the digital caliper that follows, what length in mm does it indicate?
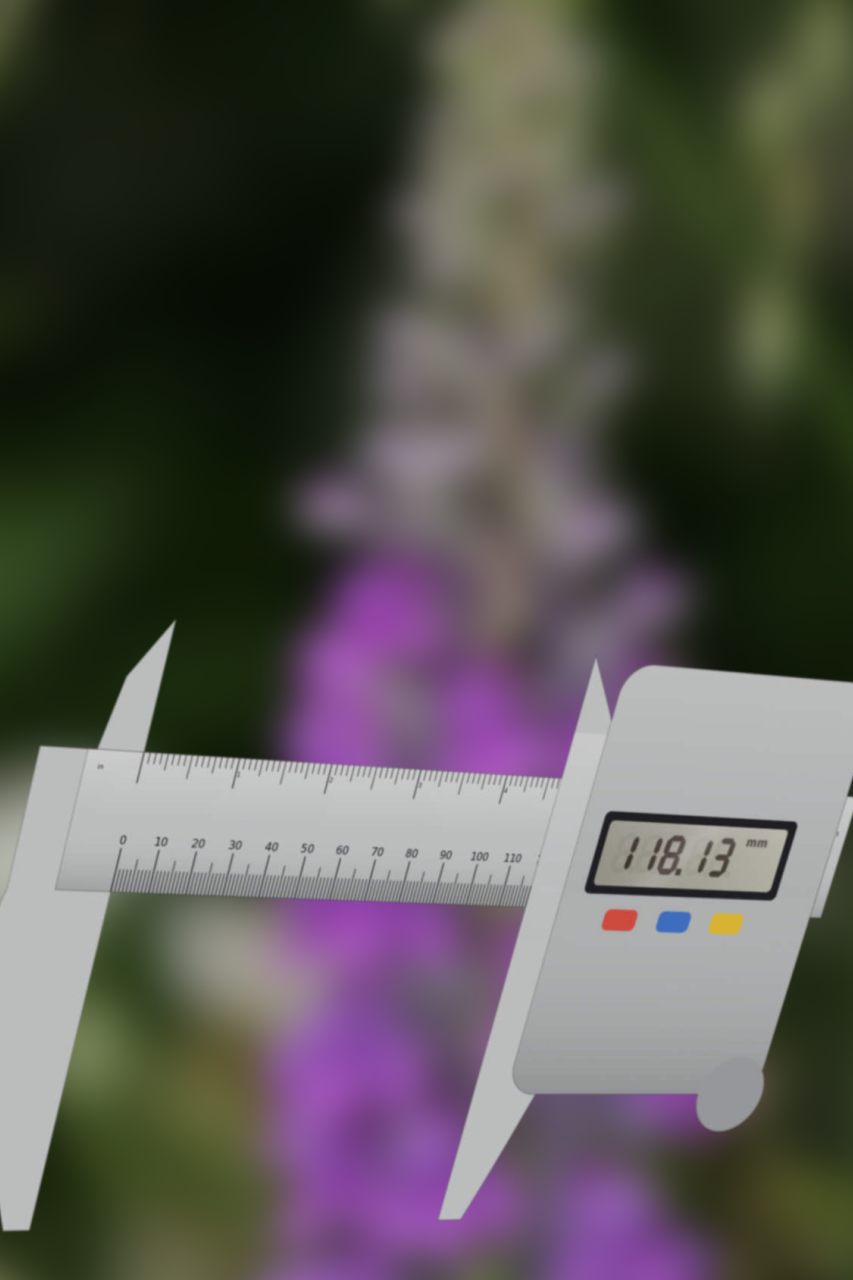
118.13mm
